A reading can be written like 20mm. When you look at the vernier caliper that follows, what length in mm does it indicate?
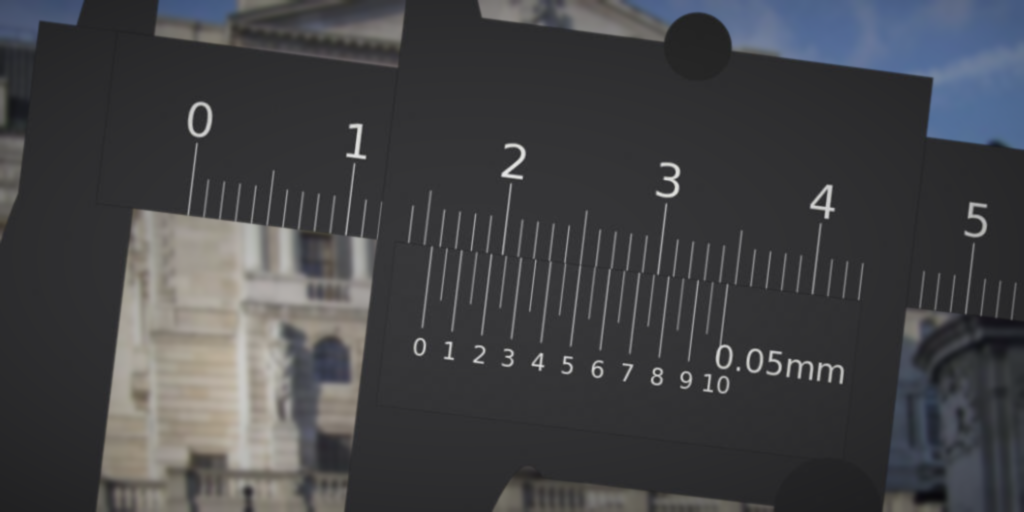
15.5mm
